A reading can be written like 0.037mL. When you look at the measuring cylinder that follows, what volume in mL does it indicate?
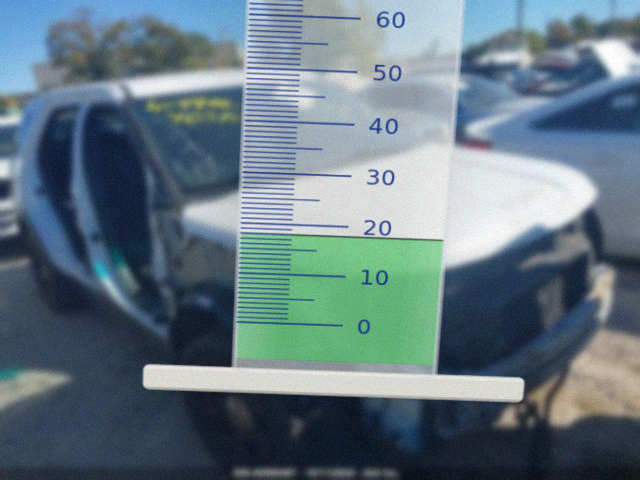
18mL
